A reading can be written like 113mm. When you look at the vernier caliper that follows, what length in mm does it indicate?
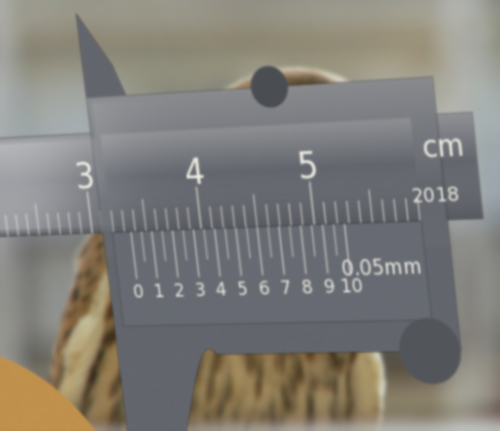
33.6mm
